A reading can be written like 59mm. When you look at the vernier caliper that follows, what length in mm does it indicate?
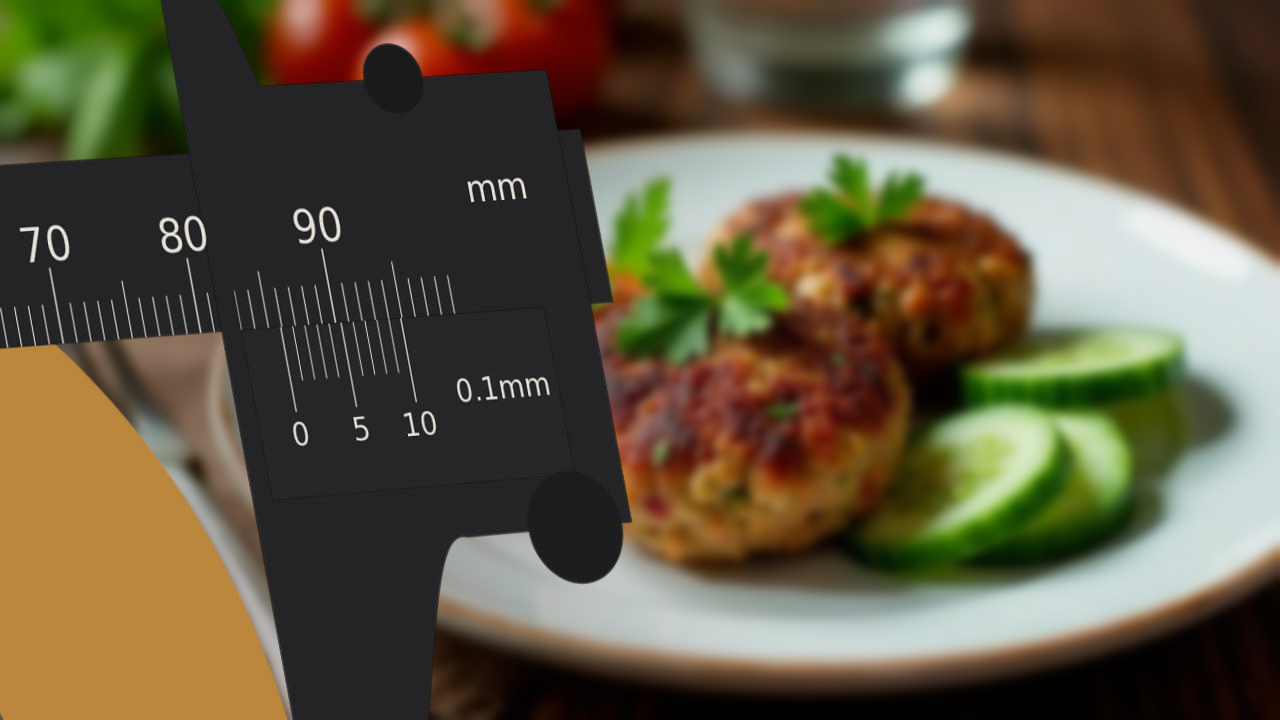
85.9mm
